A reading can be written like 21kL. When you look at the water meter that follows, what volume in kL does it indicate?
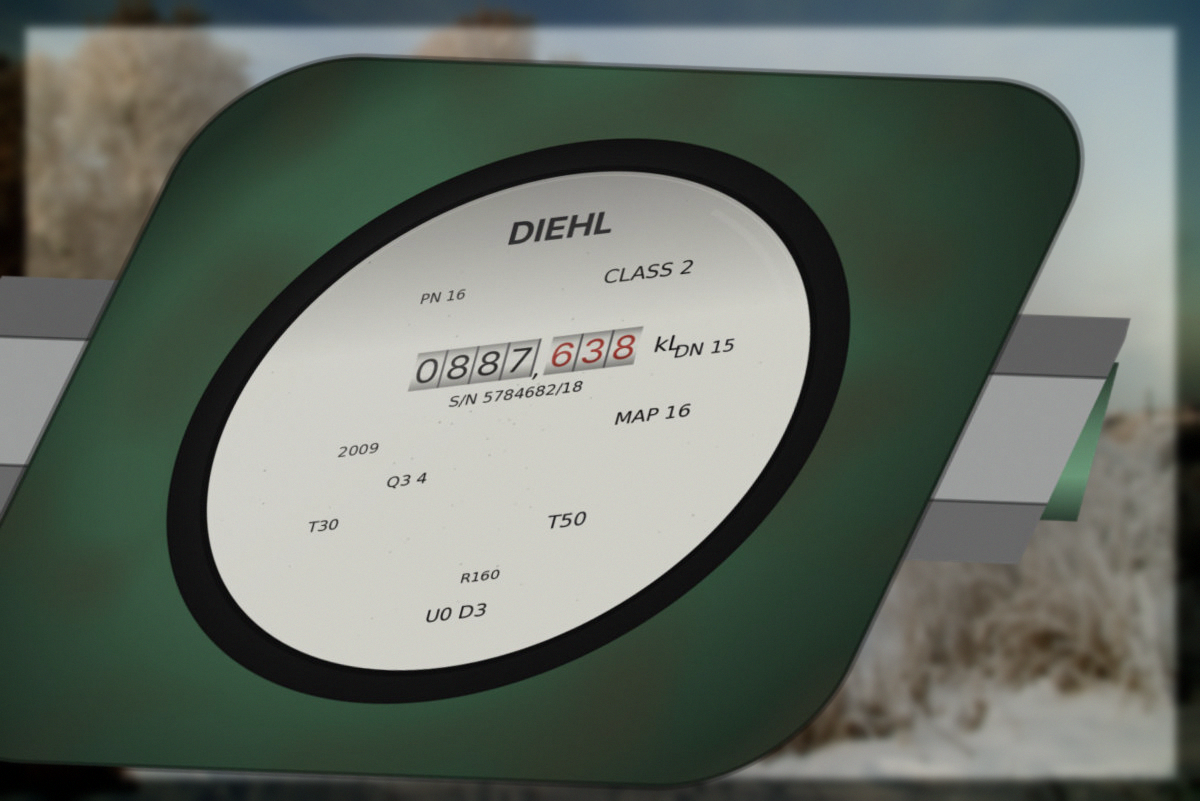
887.638kL
